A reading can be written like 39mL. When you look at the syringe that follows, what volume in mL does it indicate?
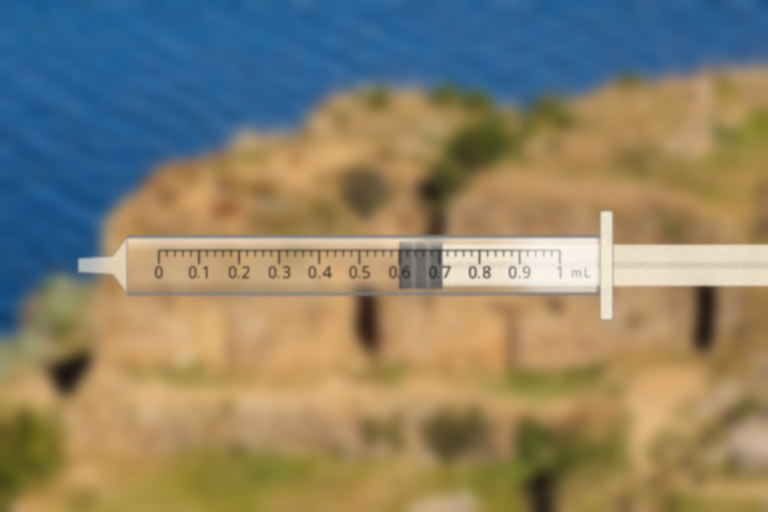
0.6mL
